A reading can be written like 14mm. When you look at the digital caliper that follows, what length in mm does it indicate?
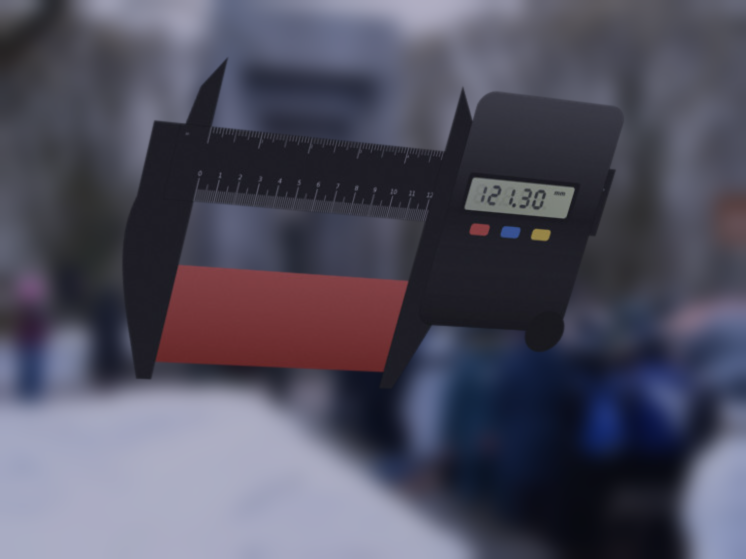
121.30mm
